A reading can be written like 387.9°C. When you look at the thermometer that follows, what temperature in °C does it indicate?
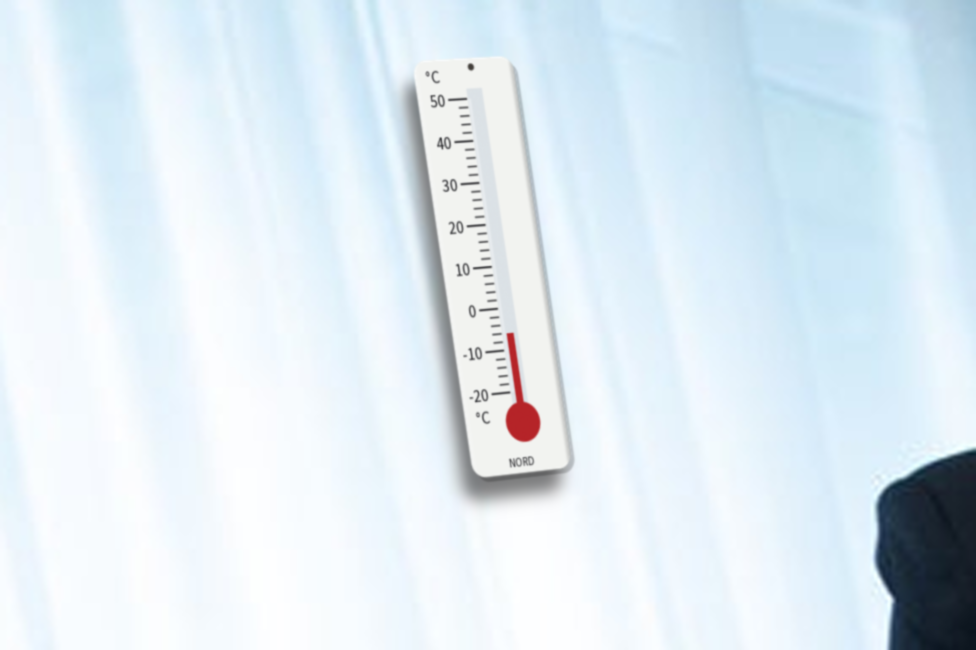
-6°C
